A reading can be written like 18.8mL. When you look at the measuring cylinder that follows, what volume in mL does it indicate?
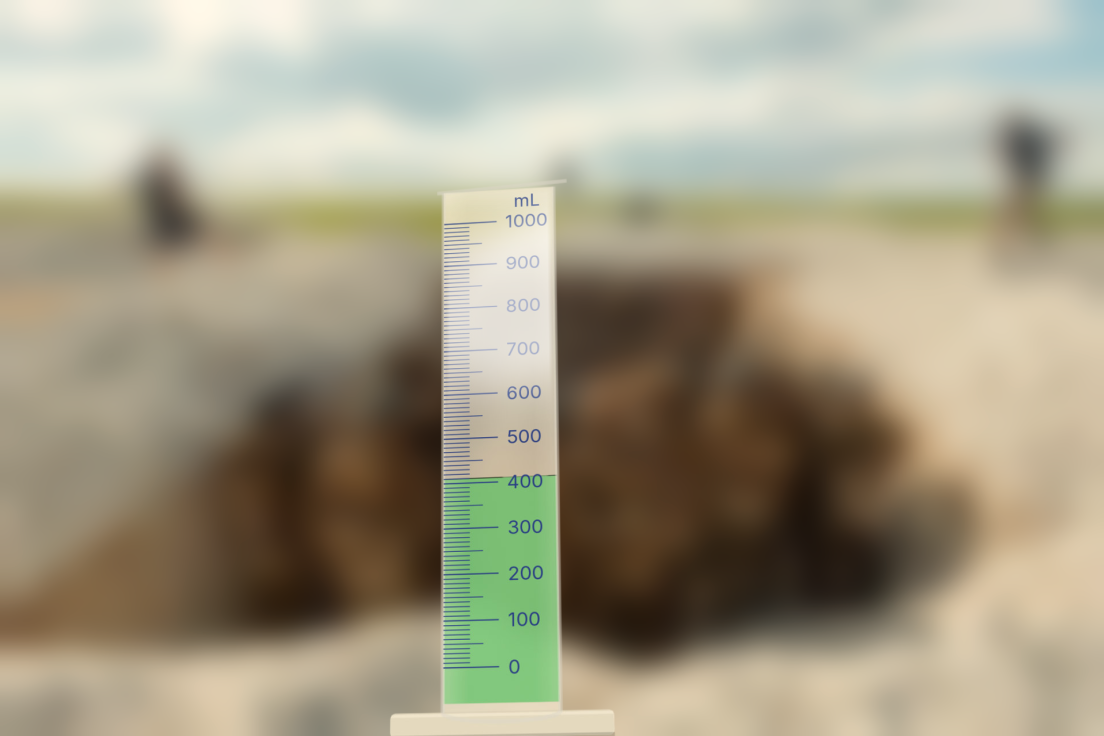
410mL
